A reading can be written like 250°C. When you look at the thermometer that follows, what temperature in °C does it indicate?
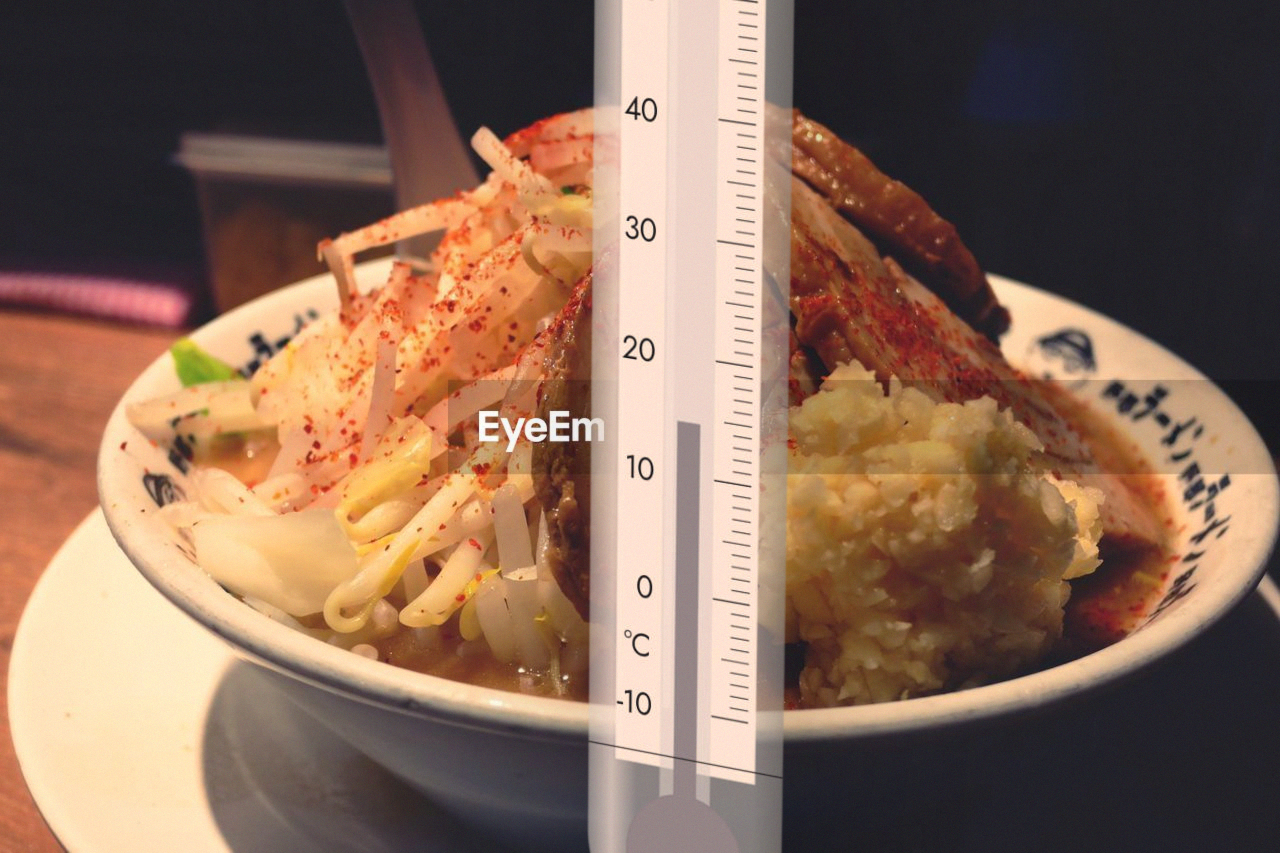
14.5°C
